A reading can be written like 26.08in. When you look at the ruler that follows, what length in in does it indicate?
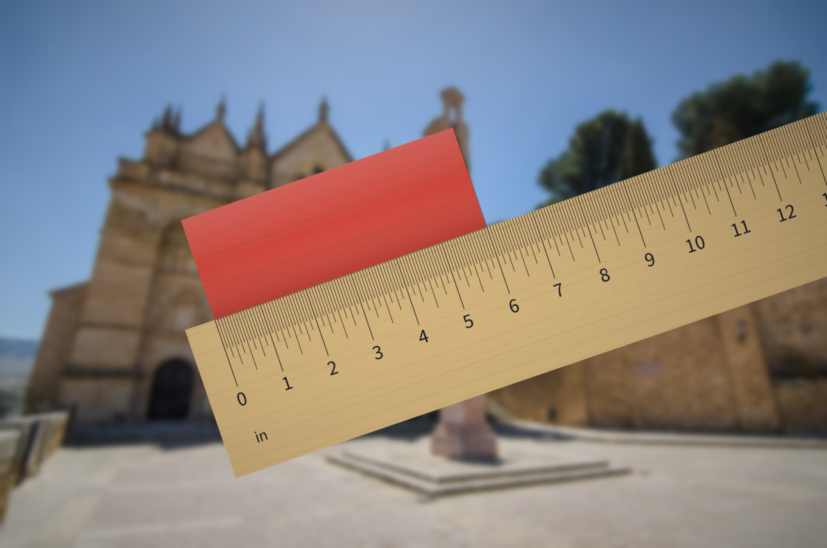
6in
